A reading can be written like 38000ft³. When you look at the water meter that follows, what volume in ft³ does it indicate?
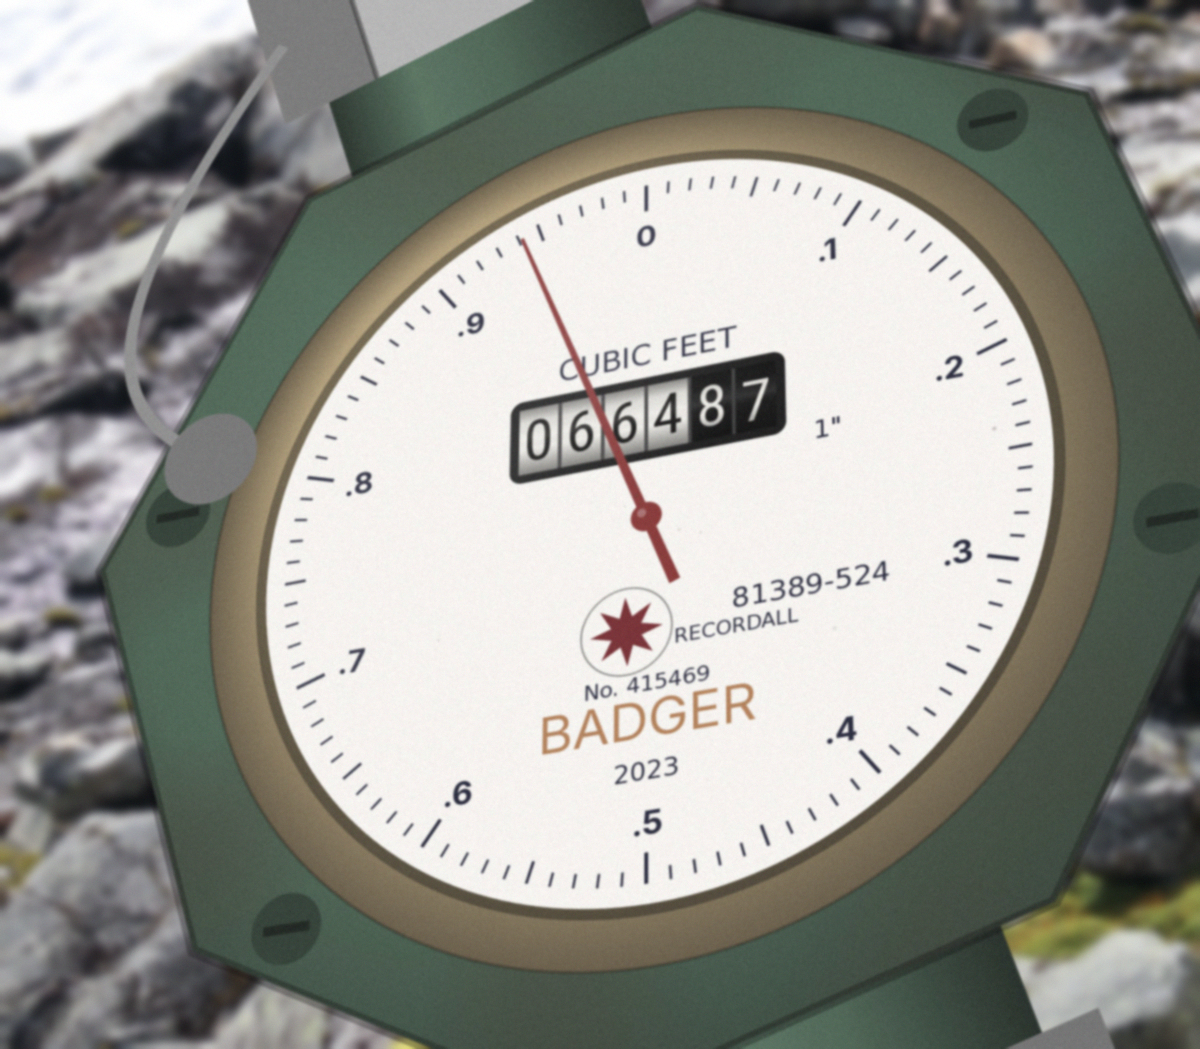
66486.94ft³
